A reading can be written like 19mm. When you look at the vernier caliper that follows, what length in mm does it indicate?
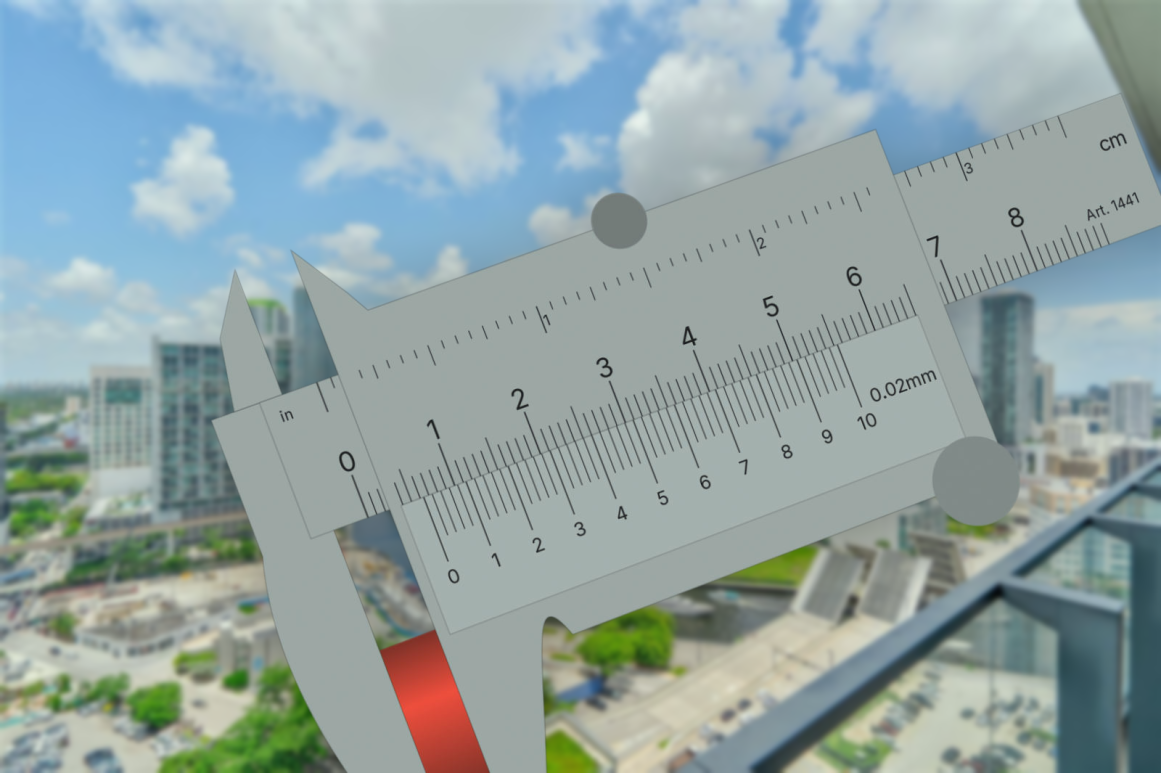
6.4mm
